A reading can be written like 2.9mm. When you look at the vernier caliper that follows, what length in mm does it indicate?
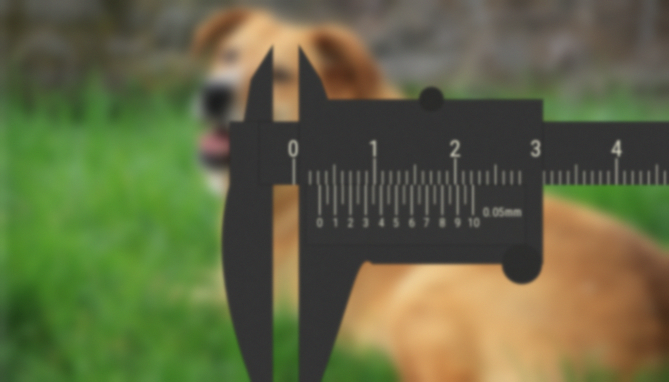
3.2mm
